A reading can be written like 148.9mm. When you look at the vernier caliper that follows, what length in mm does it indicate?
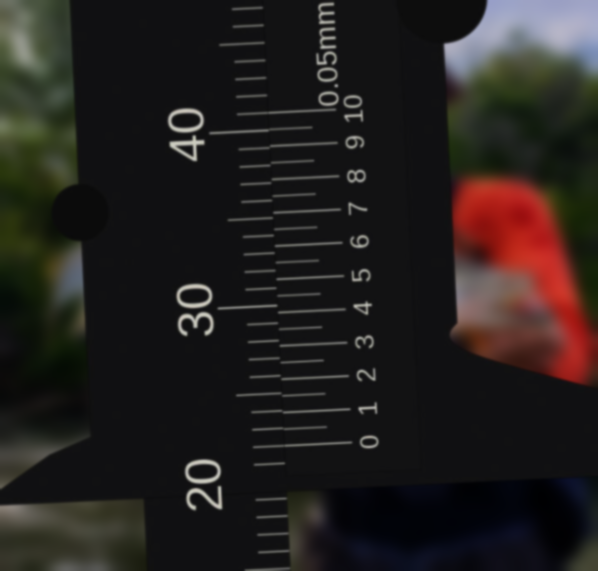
22.0mm
